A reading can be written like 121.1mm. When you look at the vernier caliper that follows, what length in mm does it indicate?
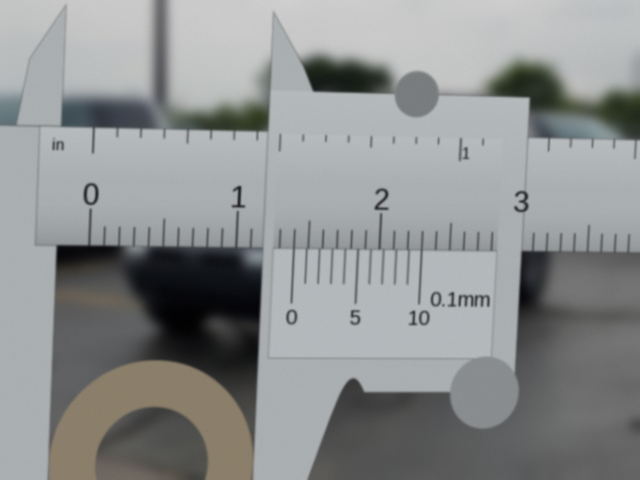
14.0mm
